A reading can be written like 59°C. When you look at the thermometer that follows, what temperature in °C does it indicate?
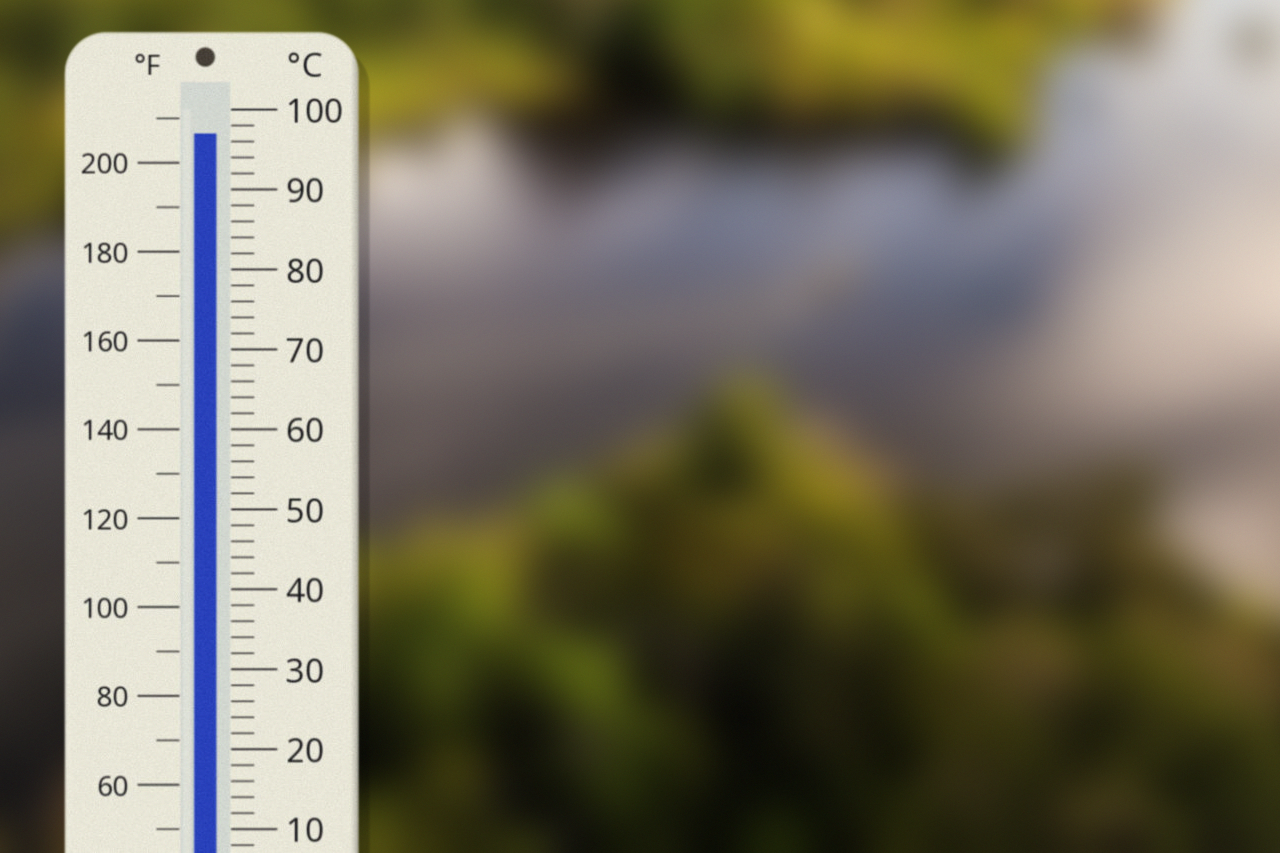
97°C
